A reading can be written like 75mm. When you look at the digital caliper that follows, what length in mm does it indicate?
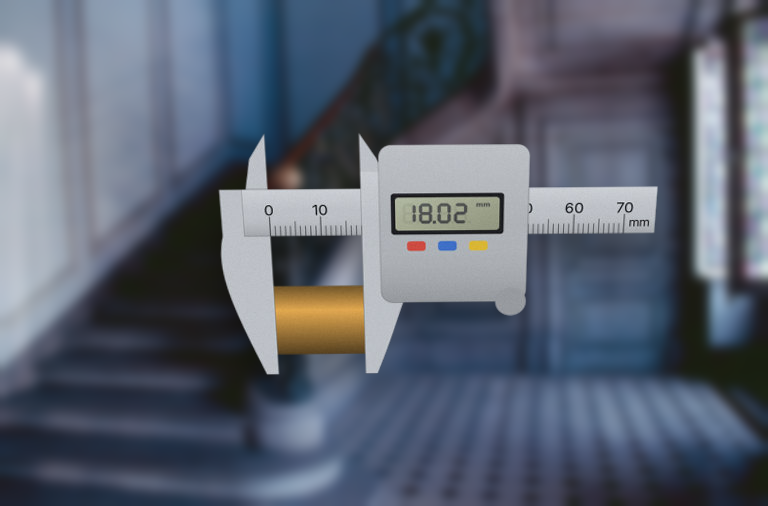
18.02mm
